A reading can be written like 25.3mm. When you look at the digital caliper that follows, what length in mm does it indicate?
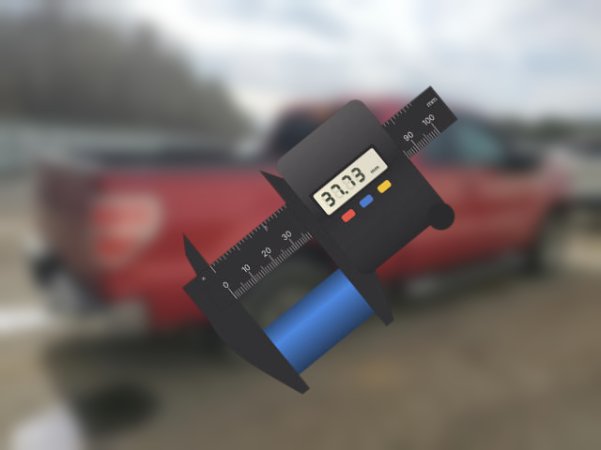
37.73mm
